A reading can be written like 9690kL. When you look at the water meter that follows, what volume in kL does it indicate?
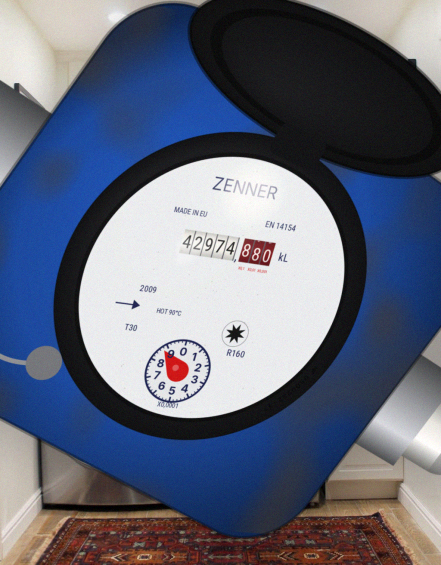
42974.8798kL
